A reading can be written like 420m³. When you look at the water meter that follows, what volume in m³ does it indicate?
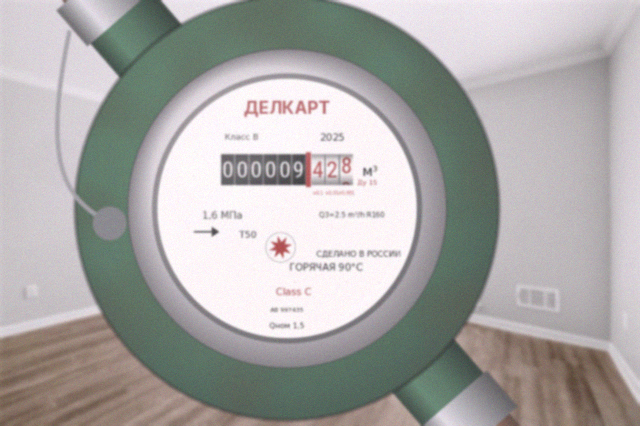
9.428m³
